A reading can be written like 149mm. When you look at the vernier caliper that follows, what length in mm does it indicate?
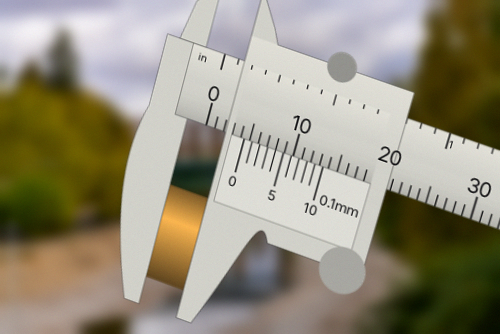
4.4mm
